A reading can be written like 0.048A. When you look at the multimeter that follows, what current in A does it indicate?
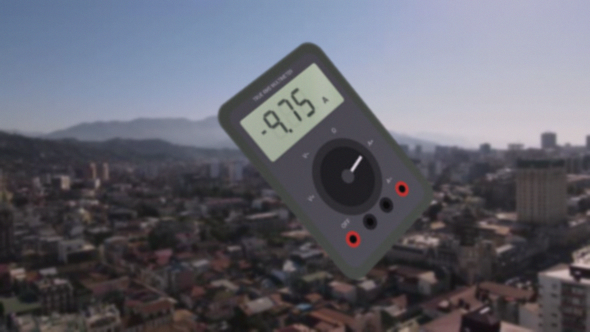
-9.75A
